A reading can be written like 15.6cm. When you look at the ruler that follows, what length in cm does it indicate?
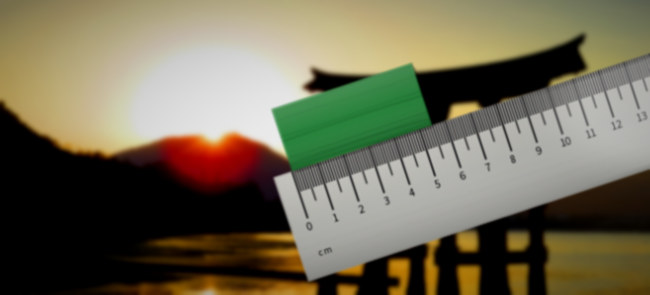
5.5cm
